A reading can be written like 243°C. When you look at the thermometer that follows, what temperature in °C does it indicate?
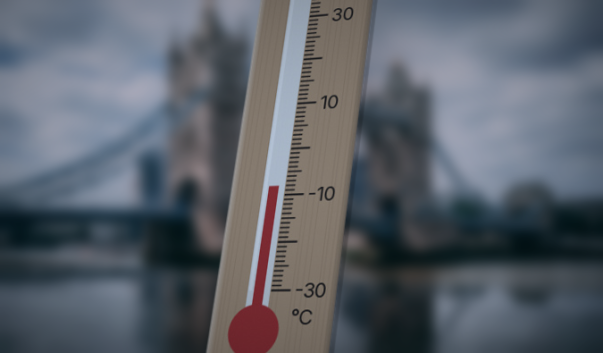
-8°C
